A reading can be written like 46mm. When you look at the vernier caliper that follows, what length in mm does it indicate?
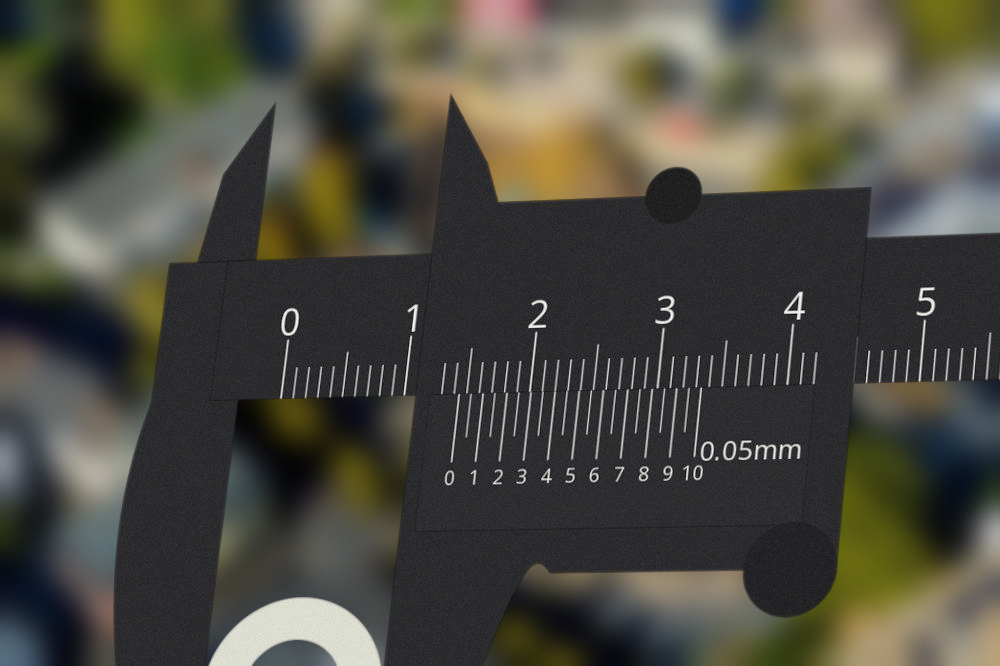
14.4mm
